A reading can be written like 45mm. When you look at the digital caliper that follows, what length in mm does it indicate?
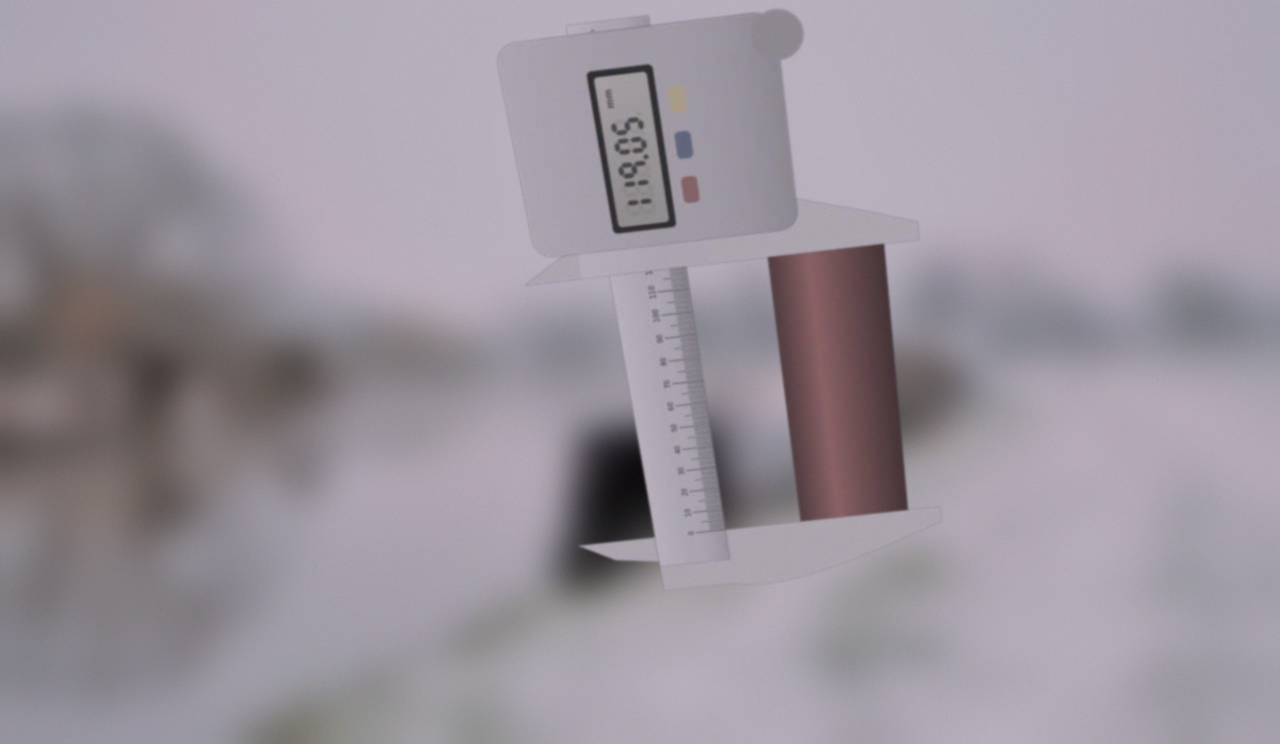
119.05mm
